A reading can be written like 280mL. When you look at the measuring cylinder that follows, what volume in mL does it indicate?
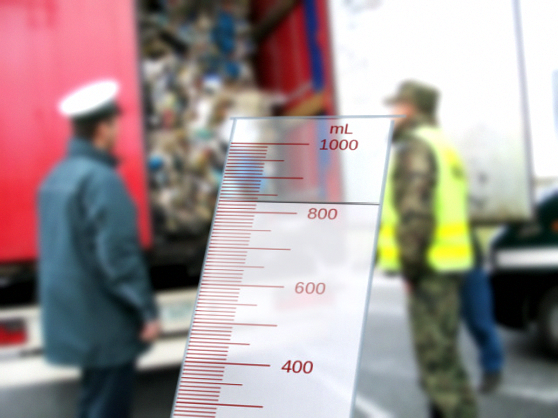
830mL
